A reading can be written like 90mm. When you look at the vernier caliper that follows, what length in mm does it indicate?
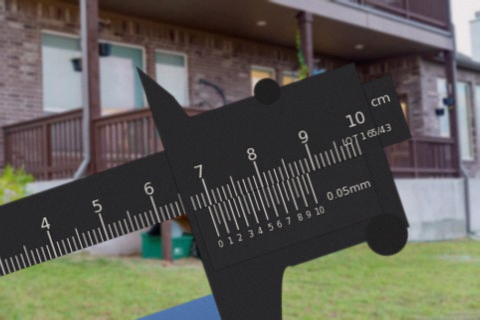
69.5mm
